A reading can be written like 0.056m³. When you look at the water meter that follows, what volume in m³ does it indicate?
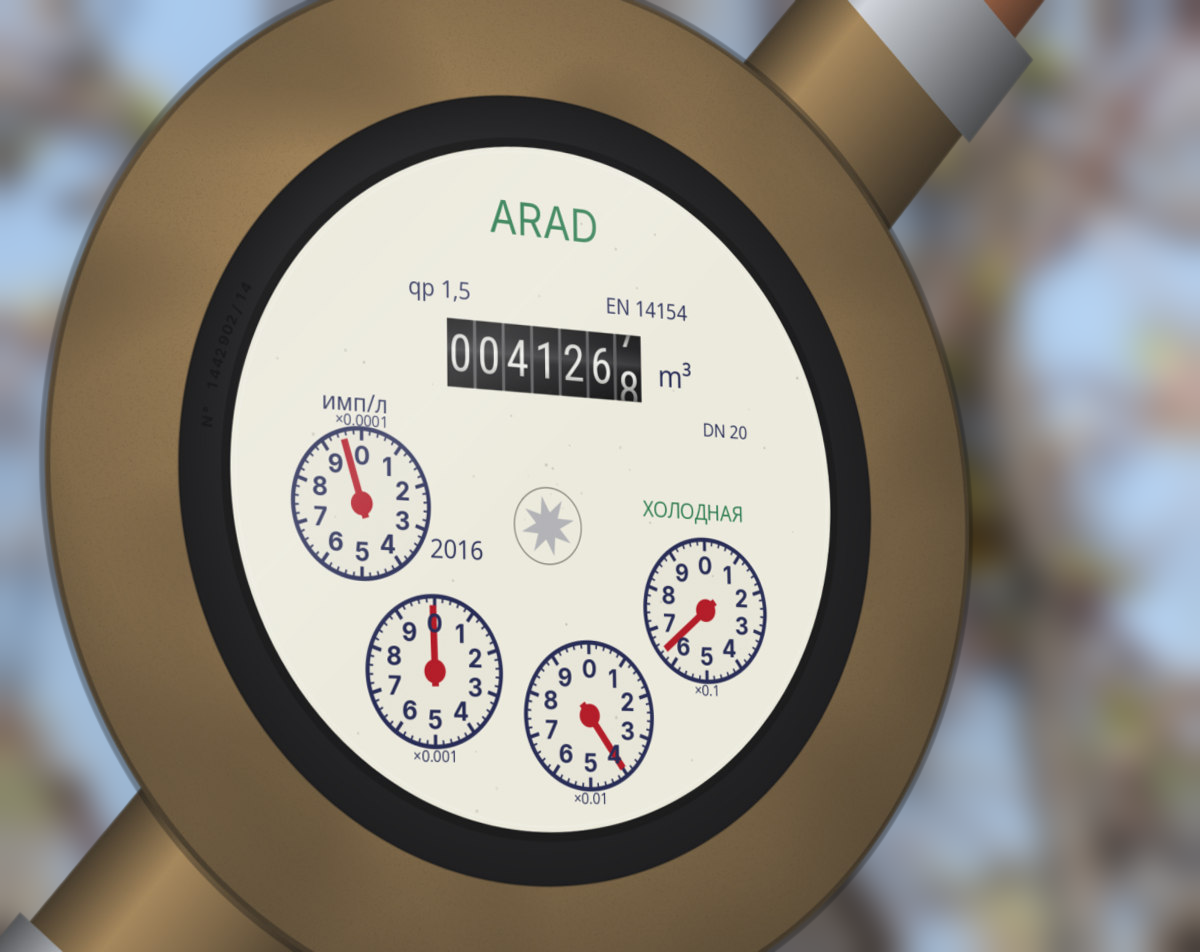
41267.6399m³
